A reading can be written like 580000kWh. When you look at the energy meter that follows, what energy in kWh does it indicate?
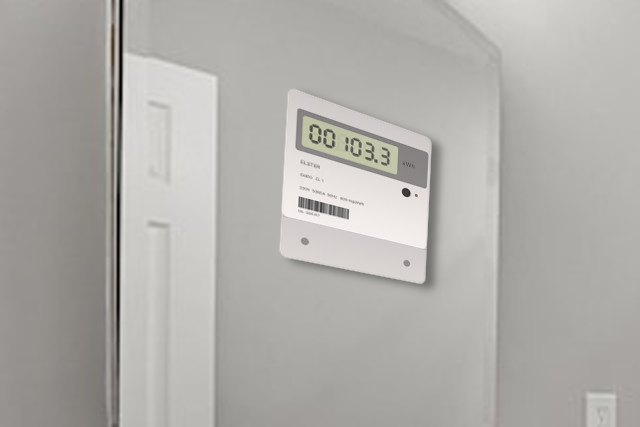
103.3kWh
